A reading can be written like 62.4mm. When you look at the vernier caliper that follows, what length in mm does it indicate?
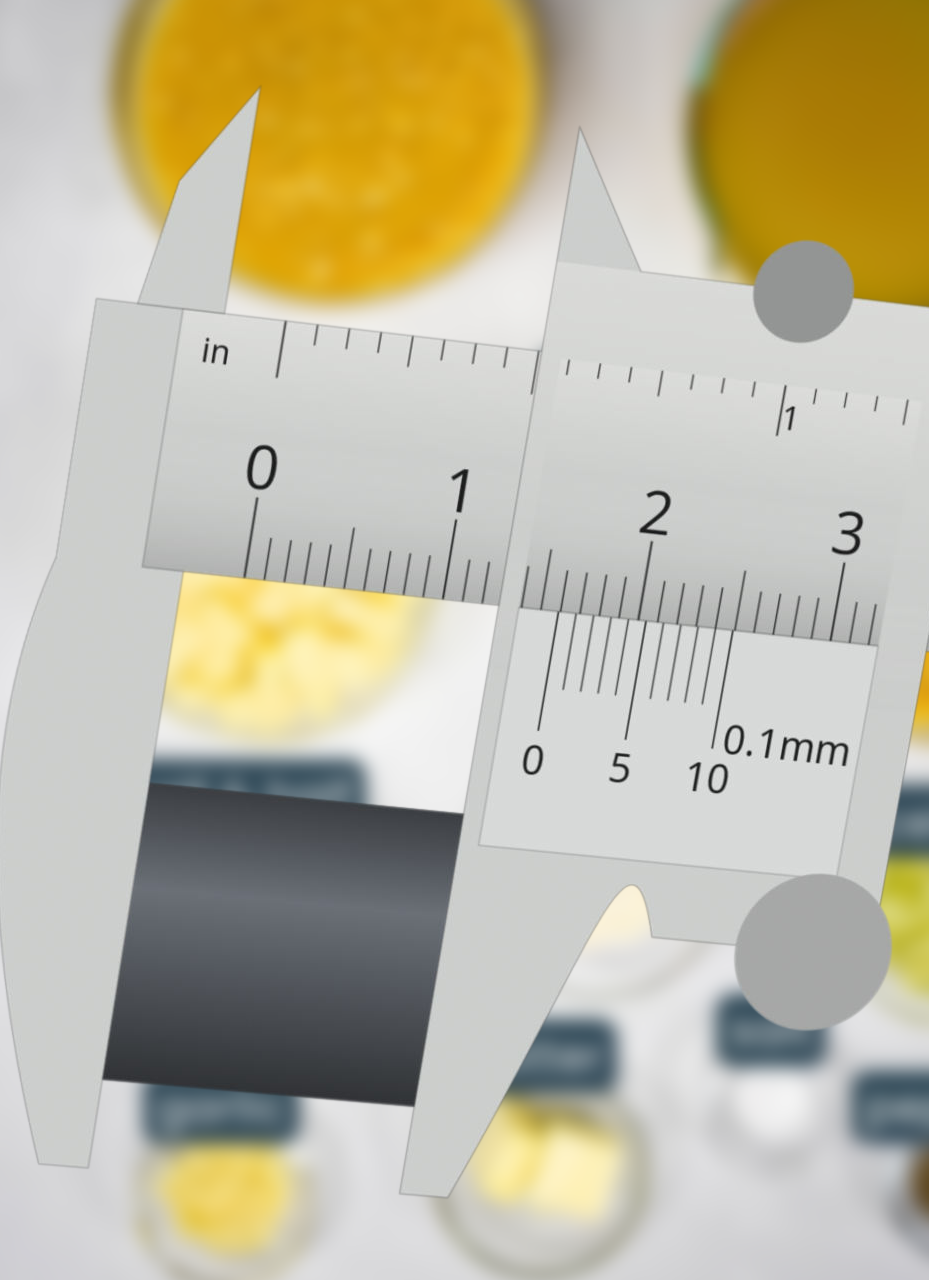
15.9mm
